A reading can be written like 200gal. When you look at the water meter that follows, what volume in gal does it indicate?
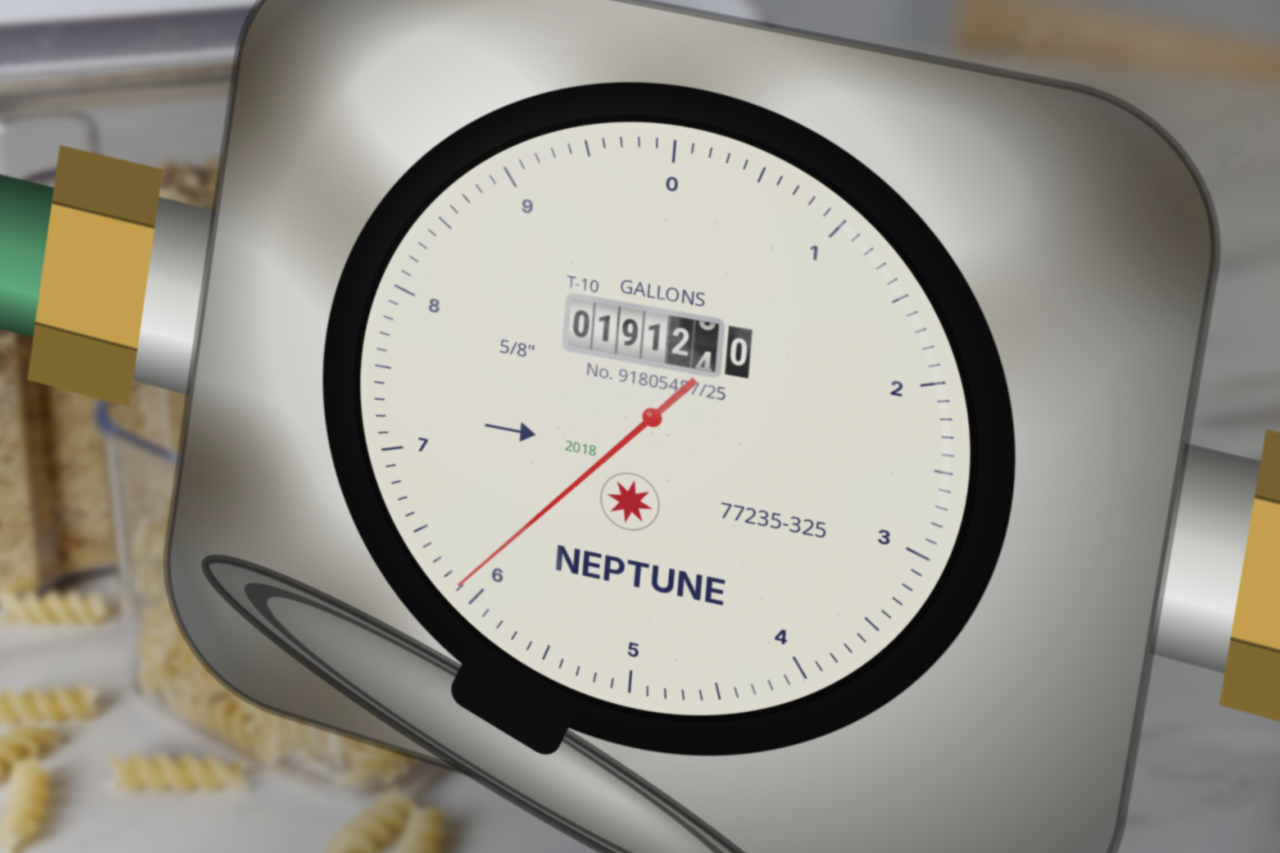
191236.1gal
